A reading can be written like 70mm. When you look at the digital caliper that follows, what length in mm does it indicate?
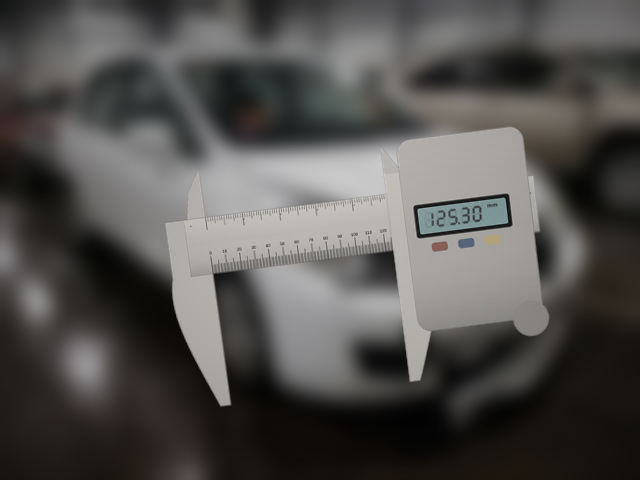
125.30mm
